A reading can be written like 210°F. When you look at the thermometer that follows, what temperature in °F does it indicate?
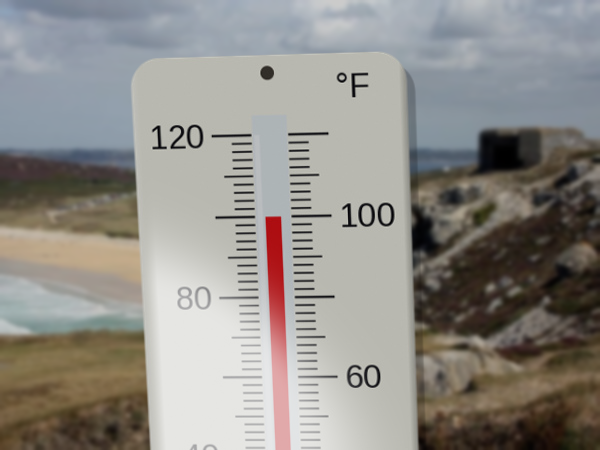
100°F
